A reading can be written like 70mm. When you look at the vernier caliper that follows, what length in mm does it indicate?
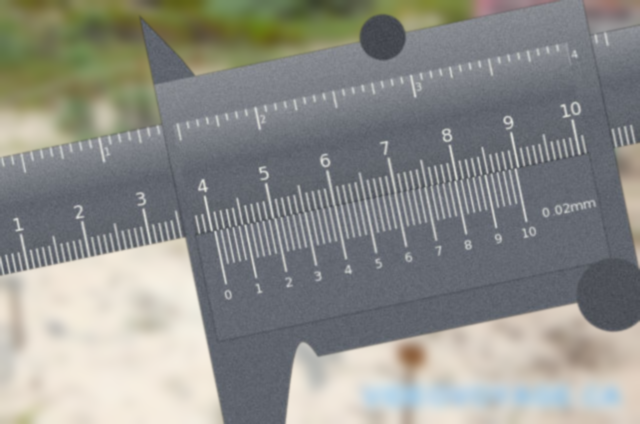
40.5mm
